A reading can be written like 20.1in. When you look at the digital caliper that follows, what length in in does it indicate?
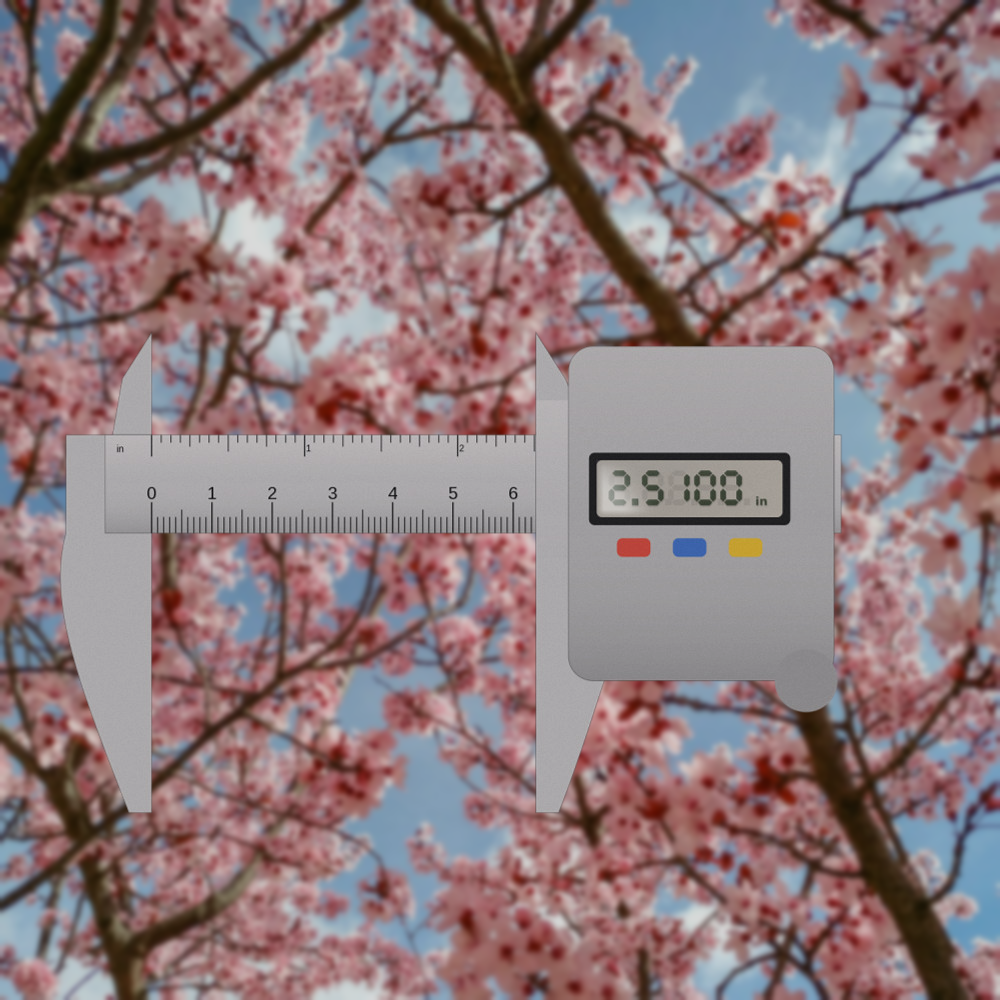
2.5100in
